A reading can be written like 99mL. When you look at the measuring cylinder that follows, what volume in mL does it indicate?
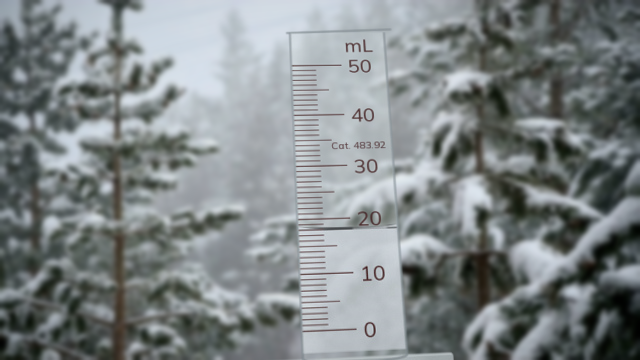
18mL
